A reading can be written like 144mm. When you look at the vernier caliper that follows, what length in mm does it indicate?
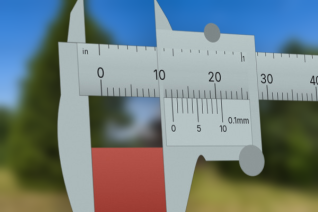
12.0mm
